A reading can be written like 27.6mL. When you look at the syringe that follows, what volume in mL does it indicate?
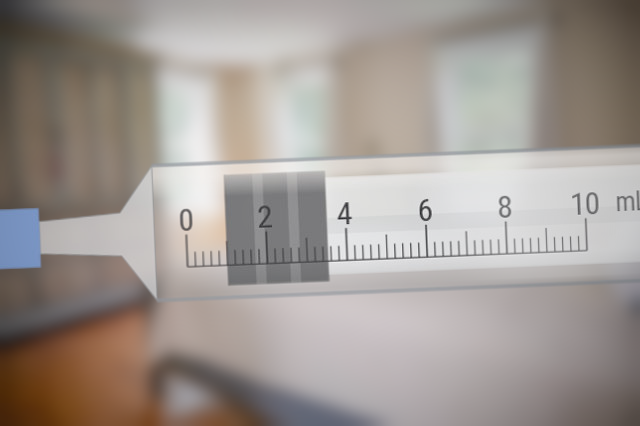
1mL
